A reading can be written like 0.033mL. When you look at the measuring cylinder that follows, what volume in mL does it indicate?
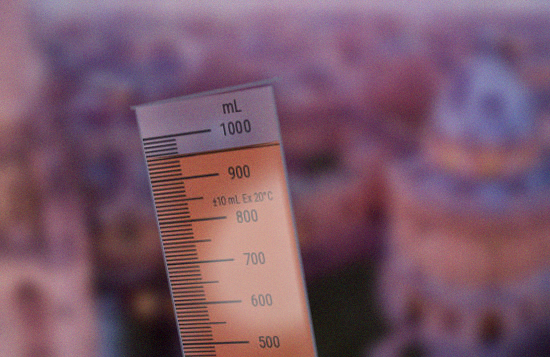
950mL
